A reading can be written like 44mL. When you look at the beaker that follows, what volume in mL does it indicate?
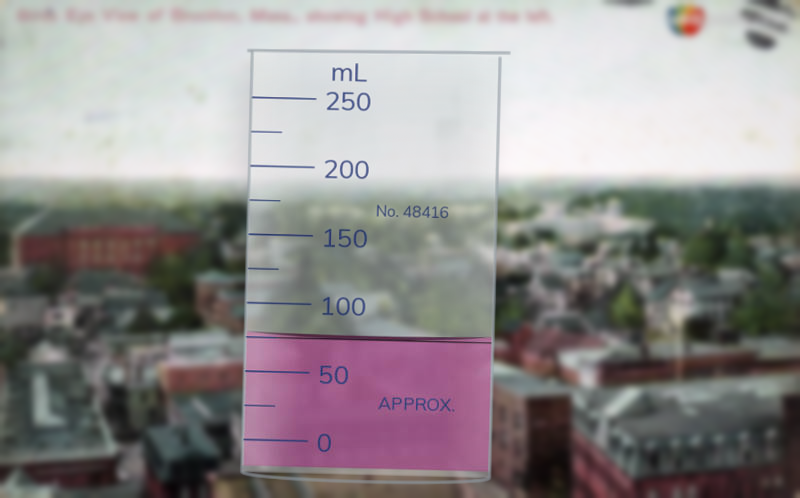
75mL
